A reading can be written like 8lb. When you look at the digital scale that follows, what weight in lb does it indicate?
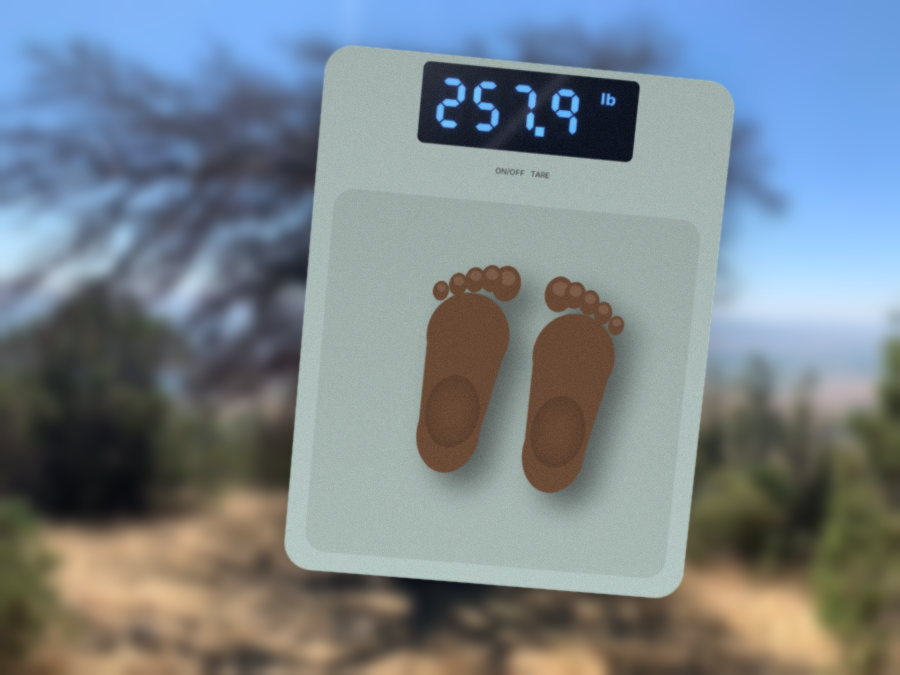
257.9lb
